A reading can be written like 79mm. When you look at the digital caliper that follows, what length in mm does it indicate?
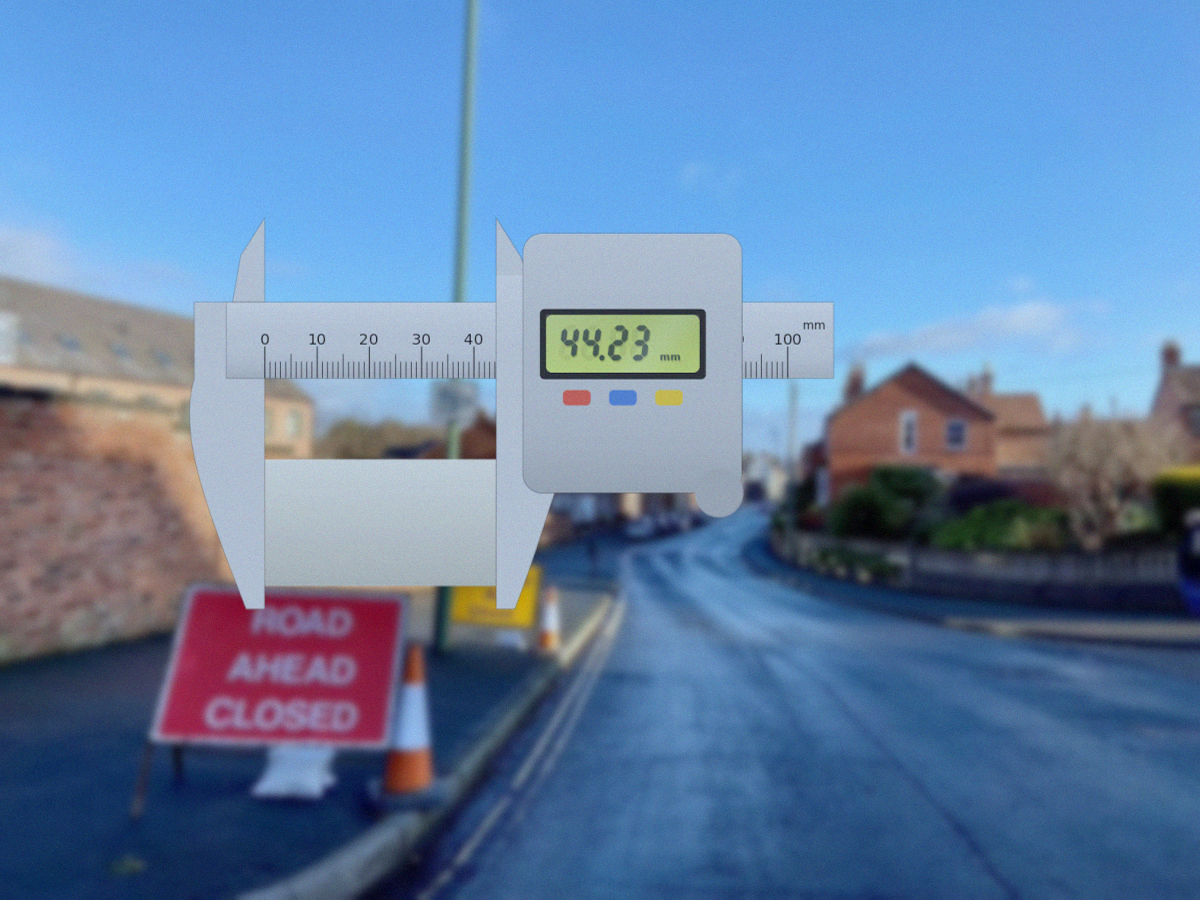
44.23mm
